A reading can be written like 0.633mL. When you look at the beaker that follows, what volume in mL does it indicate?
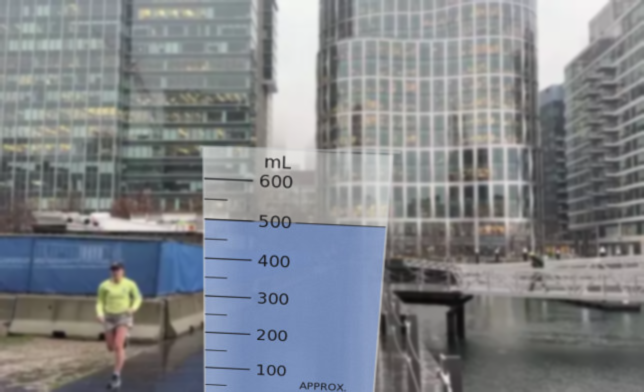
500mL
